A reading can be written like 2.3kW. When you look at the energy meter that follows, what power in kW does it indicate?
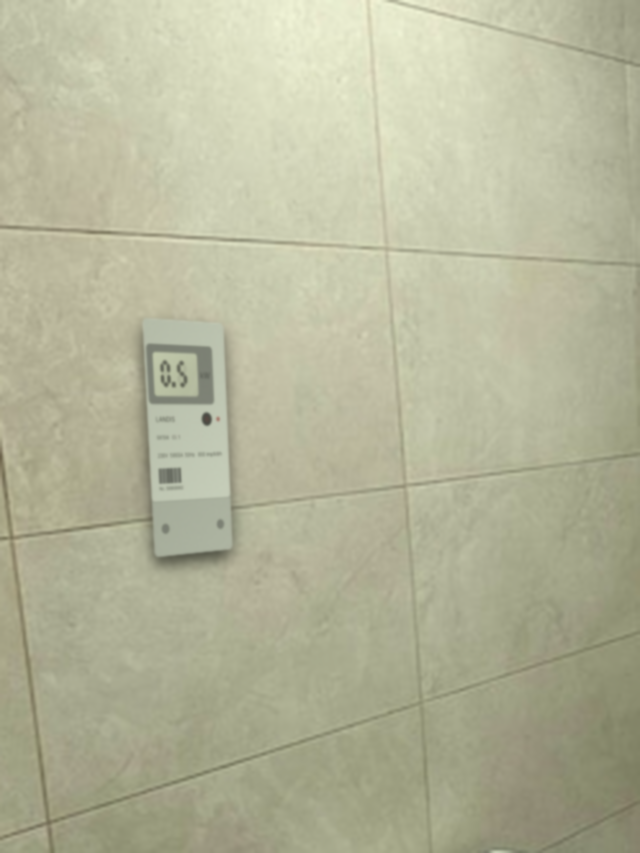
0.5kW
